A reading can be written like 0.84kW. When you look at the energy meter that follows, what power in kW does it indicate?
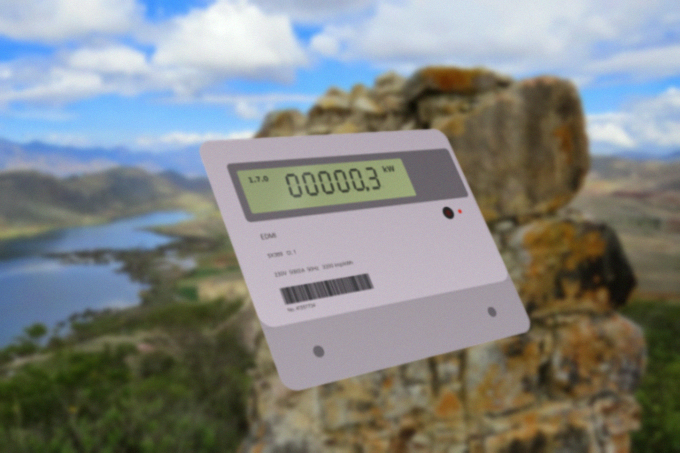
0.3kW
